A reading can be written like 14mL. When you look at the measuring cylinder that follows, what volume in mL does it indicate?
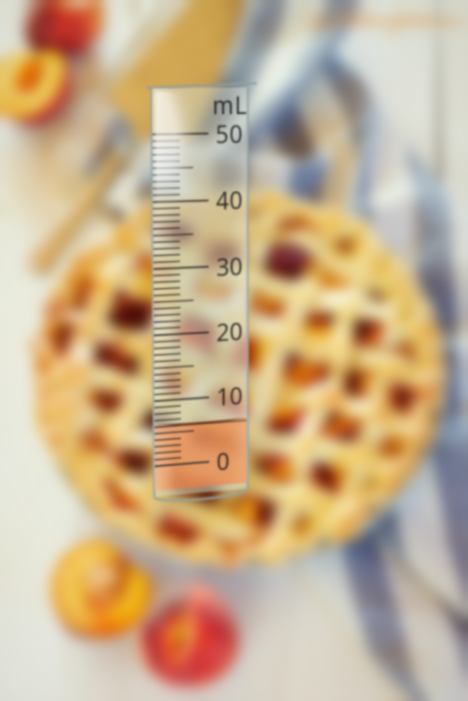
6mL
